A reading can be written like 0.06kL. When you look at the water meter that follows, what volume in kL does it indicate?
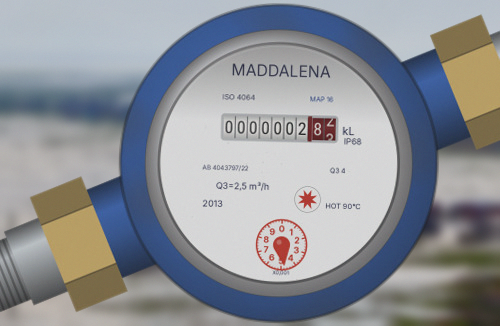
2.824kL
